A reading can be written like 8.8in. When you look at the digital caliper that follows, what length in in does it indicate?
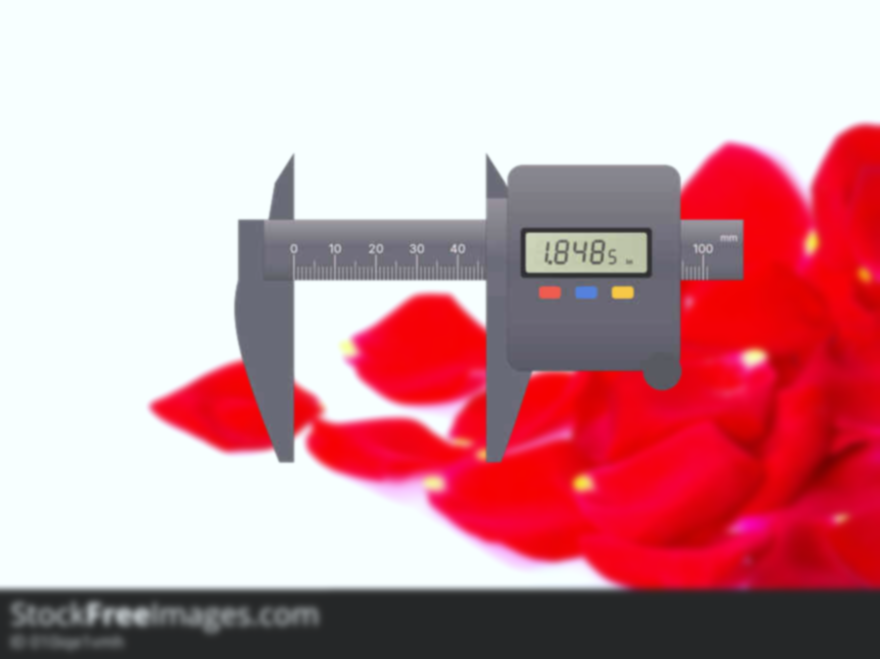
1.8485in
